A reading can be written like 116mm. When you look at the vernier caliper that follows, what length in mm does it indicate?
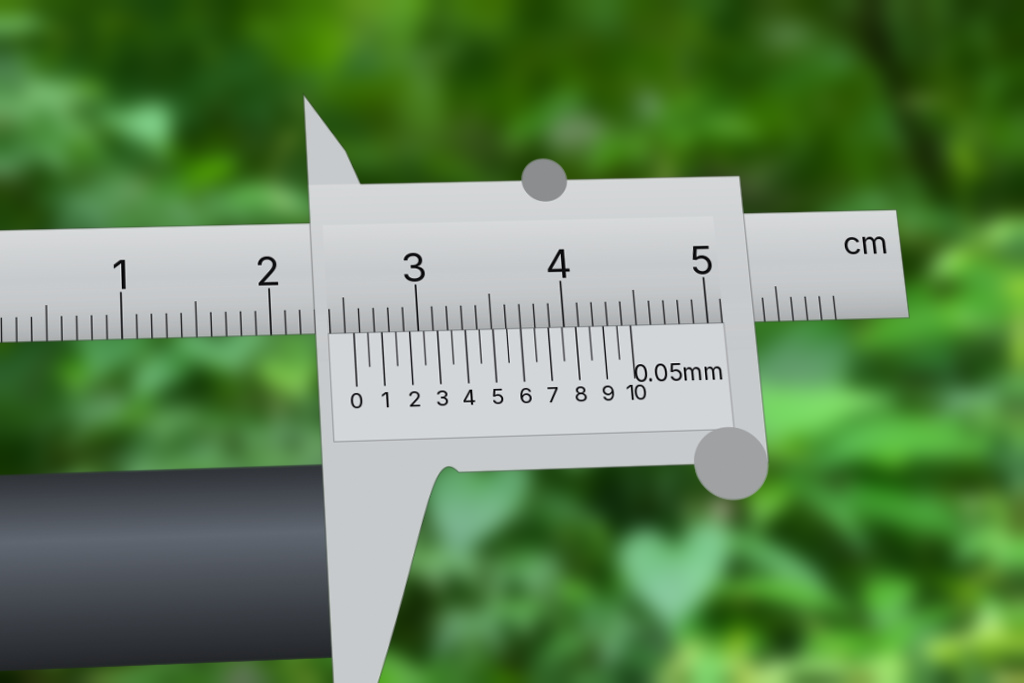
25.6mm
